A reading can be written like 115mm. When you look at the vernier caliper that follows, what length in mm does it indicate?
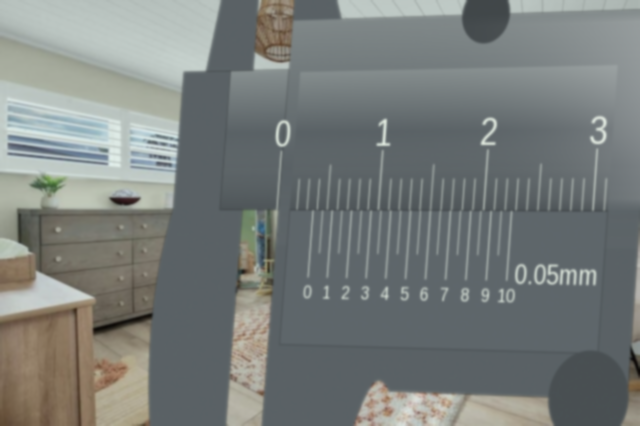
3.6mm
